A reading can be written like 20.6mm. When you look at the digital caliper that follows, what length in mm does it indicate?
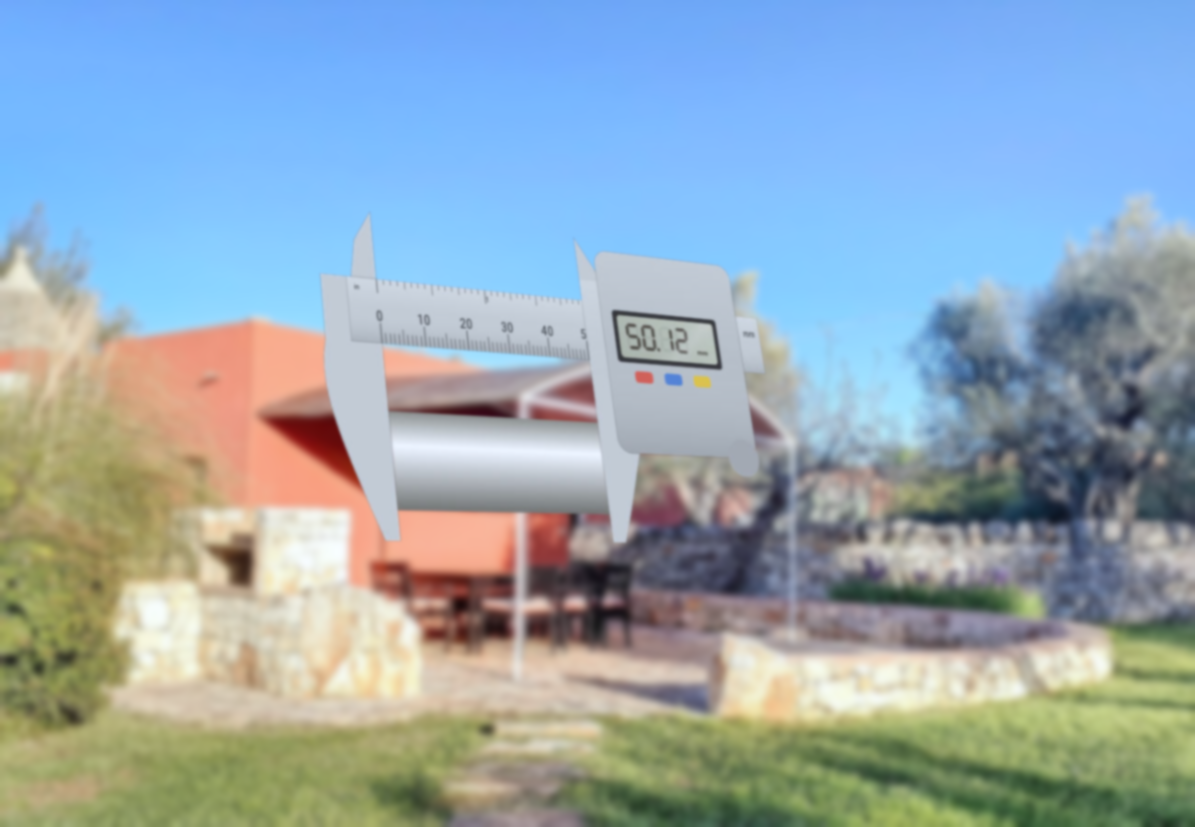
50.12mm
